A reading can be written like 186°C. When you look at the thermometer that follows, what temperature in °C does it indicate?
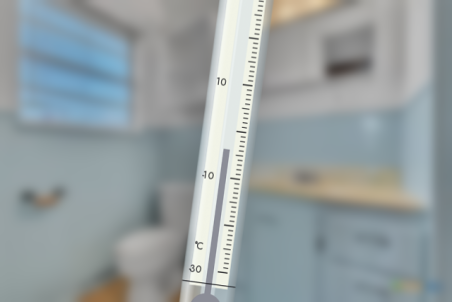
-4°C
